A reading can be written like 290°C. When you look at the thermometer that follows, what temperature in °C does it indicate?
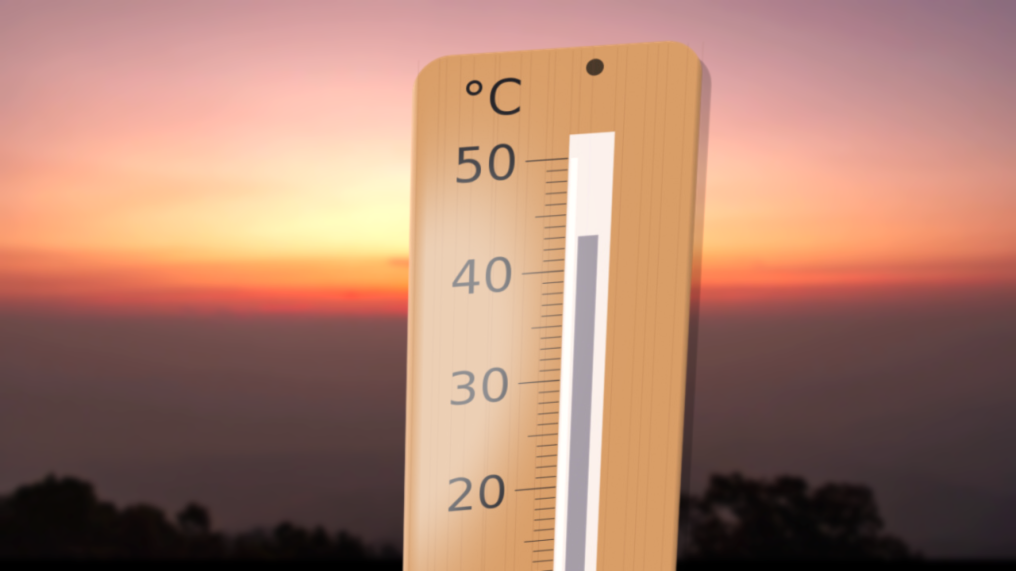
43°C
